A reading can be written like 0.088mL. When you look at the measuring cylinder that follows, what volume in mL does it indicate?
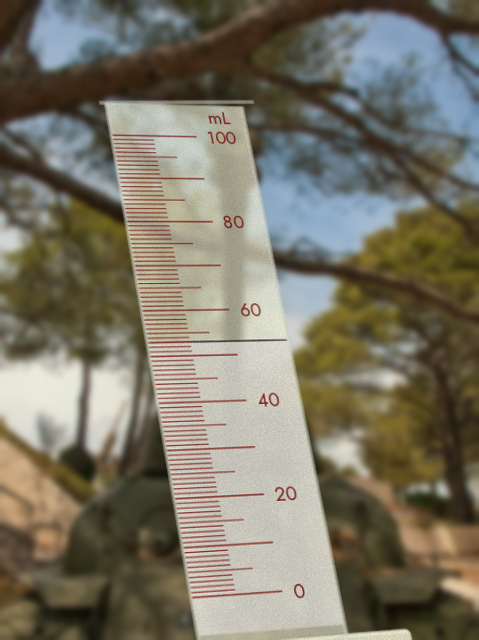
53mL
